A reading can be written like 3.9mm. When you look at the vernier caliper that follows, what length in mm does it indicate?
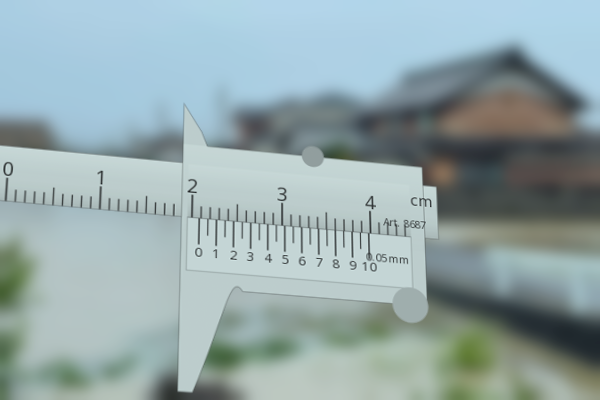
20.8mm
